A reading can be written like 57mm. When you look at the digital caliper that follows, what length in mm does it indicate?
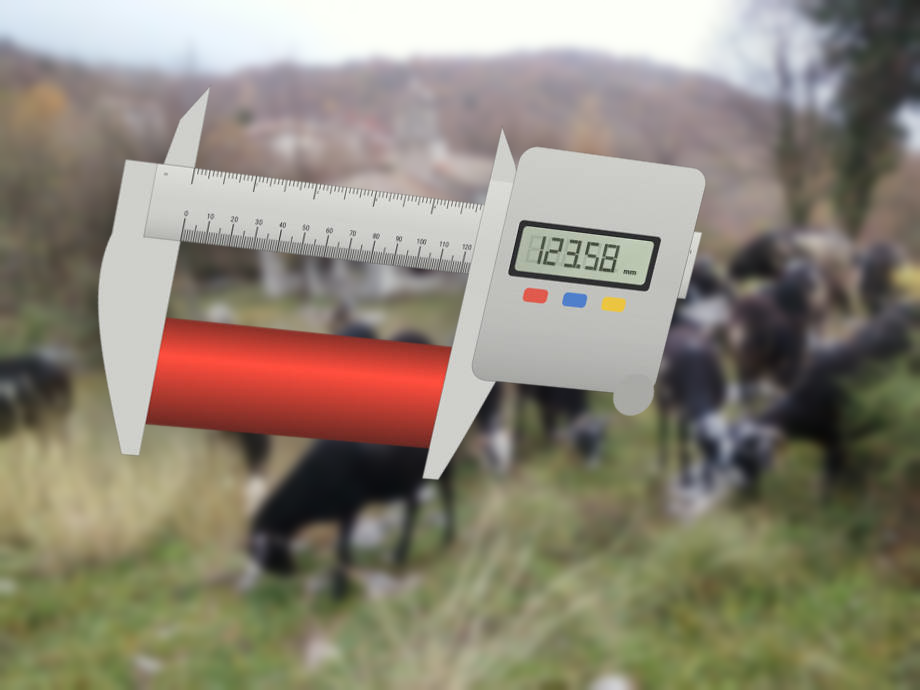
123.58mm
